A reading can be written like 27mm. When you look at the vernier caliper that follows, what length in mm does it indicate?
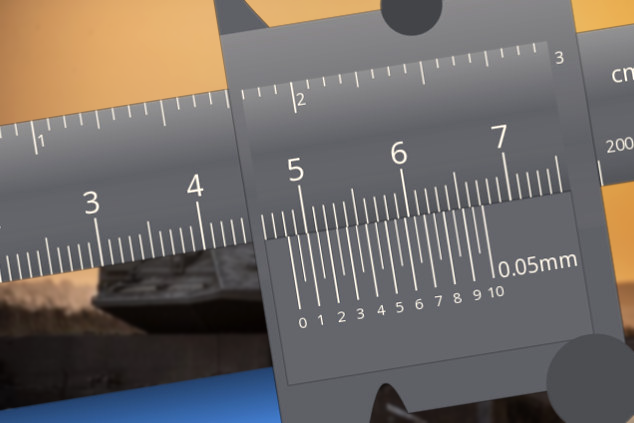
48.2mm
